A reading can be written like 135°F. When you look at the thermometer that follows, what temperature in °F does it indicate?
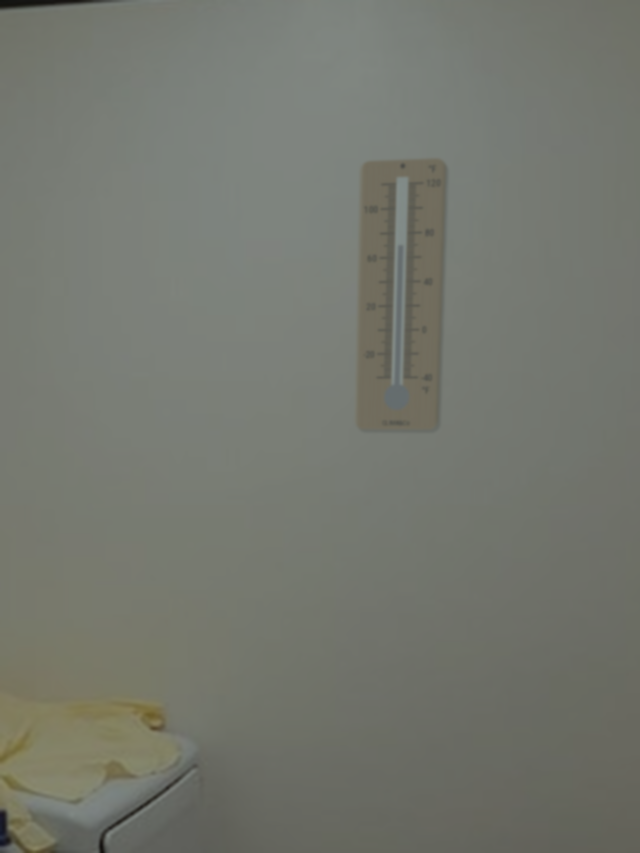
70°F
